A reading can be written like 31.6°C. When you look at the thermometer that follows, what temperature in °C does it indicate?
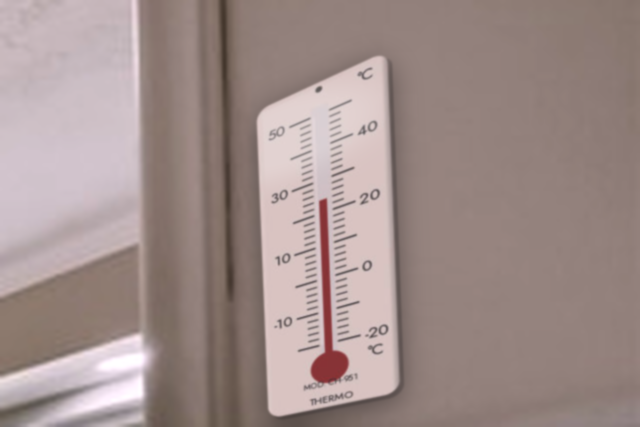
24°C
